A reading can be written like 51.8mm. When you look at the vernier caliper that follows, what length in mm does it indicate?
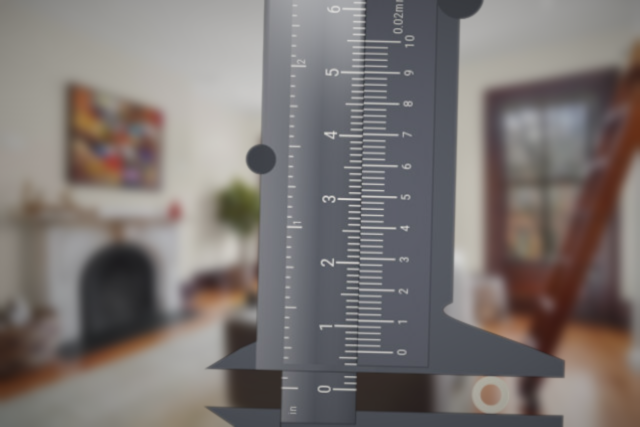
6.0mm
